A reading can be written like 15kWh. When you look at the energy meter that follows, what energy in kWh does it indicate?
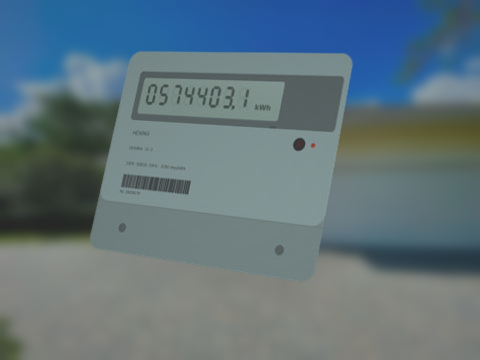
574403.1kWh
